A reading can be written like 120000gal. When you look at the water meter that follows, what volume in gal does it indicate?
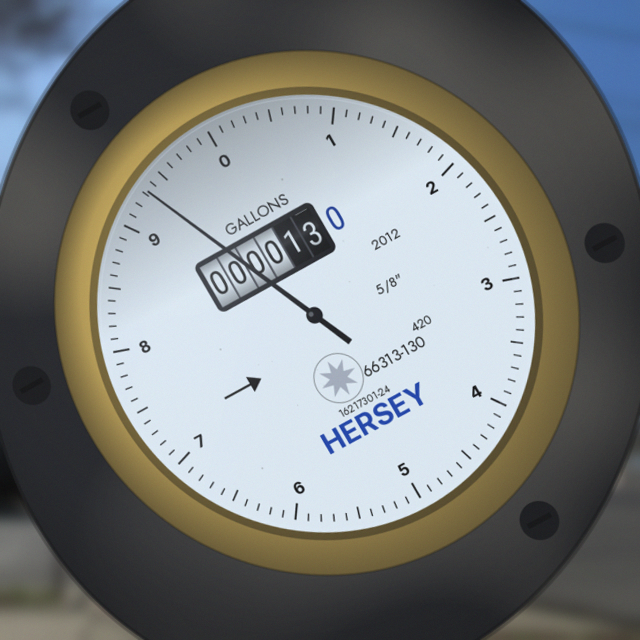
129.3gal
